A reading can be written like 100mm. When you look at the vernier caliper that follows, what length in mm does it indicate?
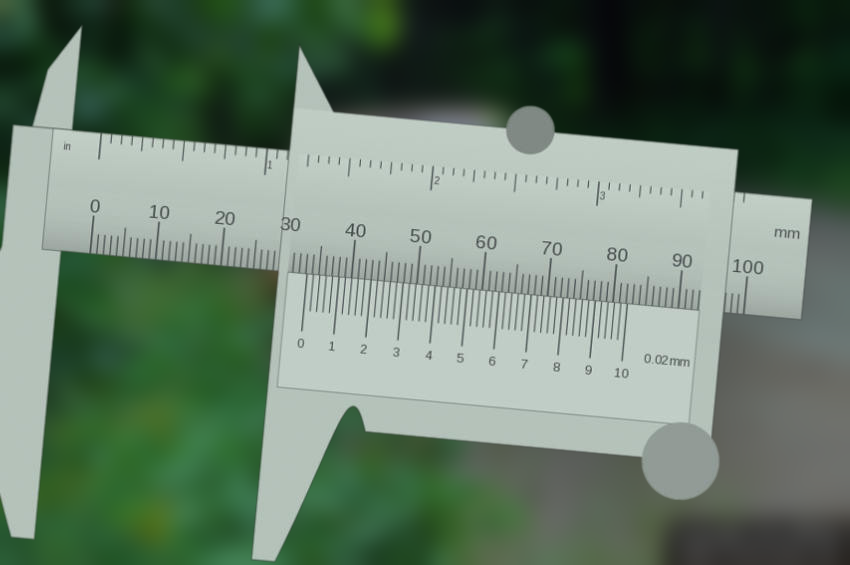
33.2mm
